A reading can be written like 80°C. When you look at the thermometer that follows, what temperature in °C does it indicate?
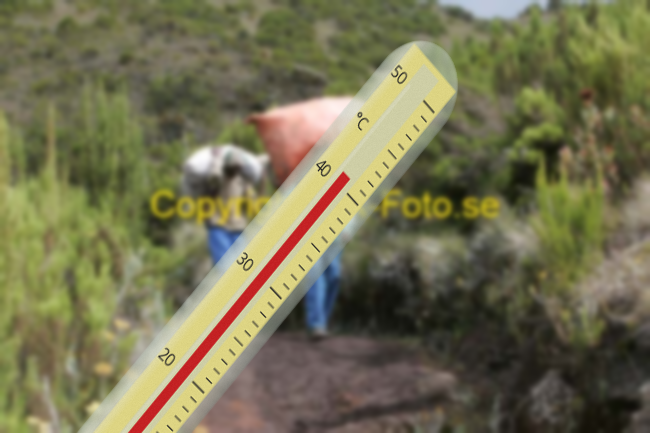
41°C
